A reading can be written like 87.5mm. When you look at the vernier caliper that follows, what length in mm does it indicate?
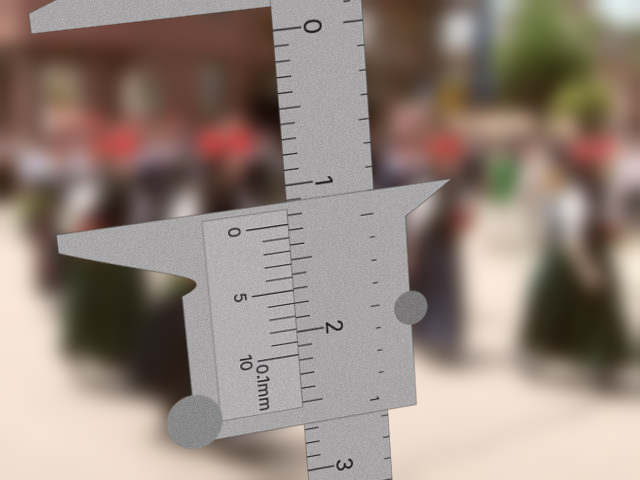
12.6mm
